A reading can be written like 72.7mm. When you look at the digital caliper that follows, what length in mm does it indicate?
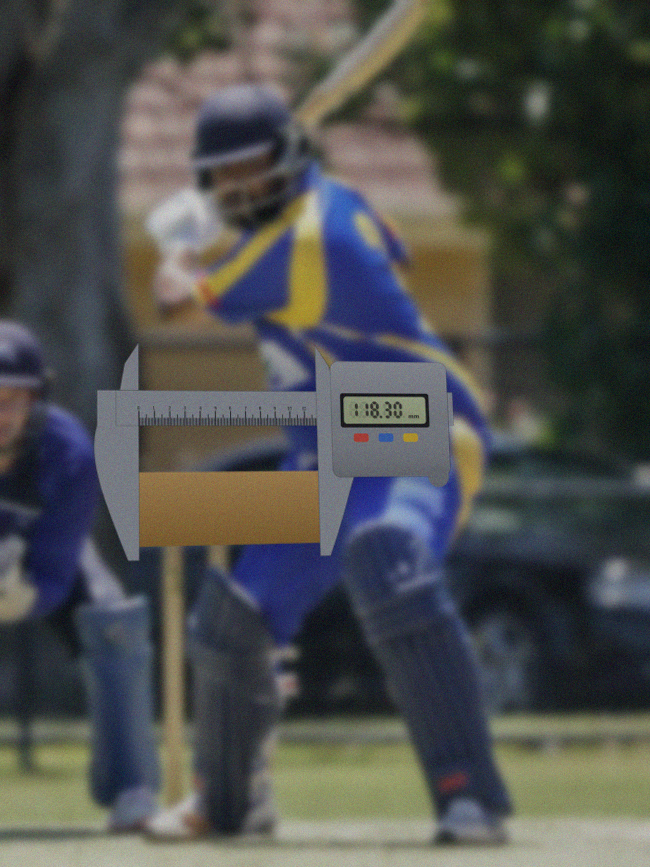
118.30mm
